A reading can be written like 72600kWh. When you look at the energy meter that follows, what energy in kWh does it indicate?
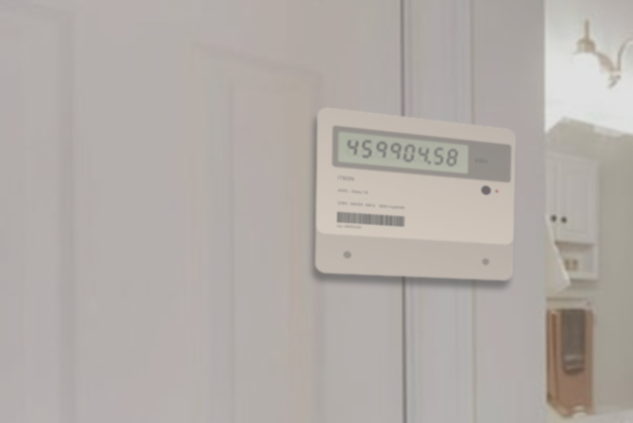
459904.58kWh
